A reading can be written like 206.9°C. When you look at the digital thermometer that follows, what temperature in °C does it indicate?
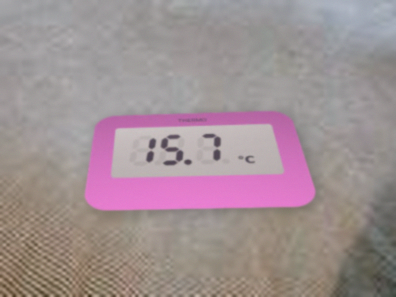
15.7°C
